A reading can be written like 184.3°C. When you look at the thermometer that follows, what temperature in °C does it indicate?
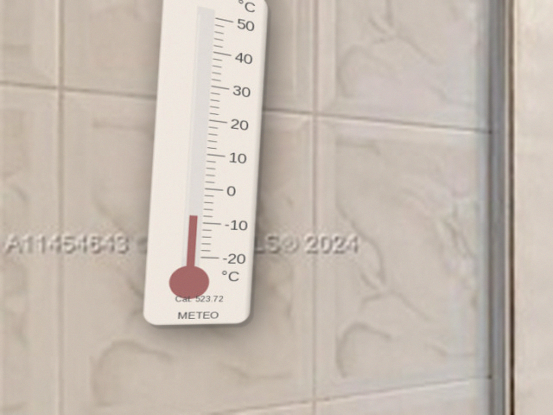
-8°C
